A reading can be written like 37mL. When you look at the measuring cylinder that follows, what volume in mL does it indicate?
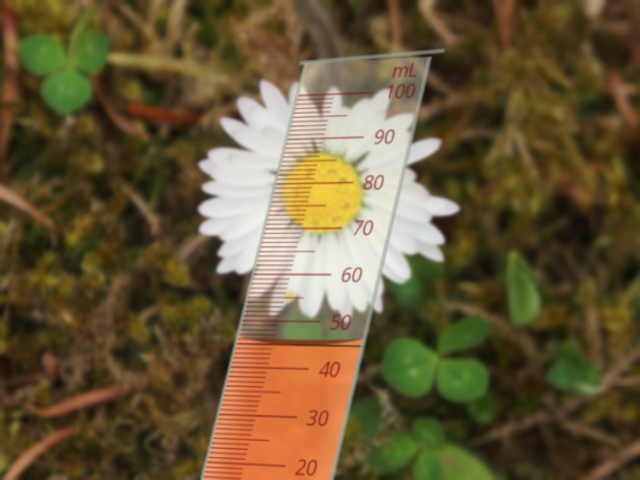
45mL
